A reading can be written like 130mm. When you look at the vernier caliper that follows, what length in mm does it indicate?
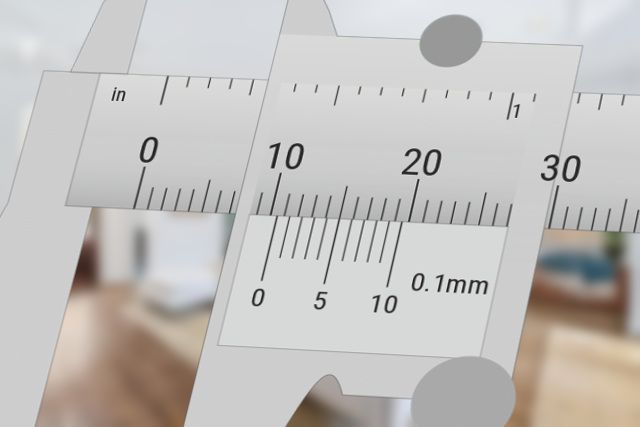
10.5mm
